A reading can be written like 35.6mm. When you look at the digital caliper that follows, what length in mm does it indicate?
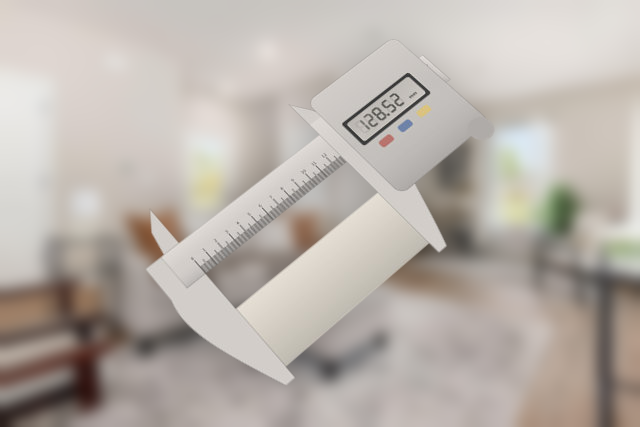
128.52mm
